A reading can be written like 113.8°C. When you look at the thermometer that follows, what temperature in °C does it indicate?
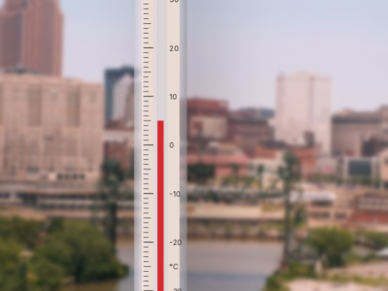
5°C
